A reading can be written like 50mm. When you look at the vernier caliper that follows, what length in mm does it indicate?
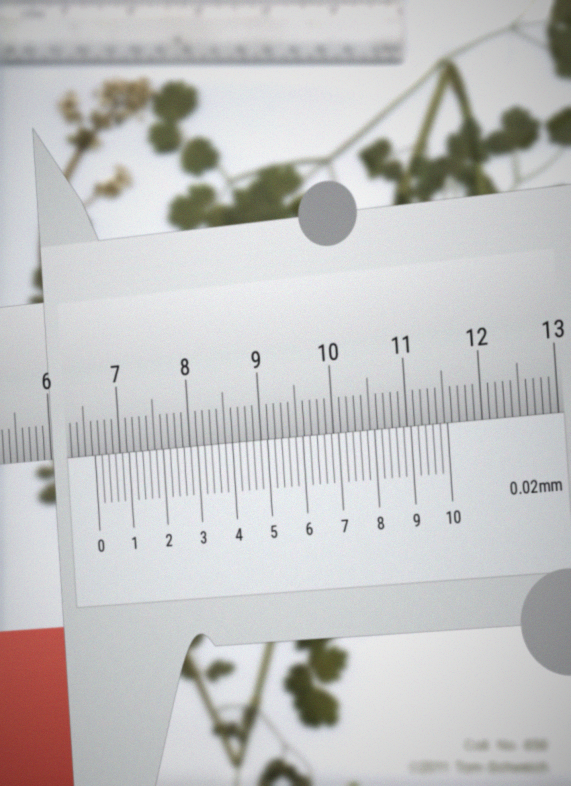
66.4mm
